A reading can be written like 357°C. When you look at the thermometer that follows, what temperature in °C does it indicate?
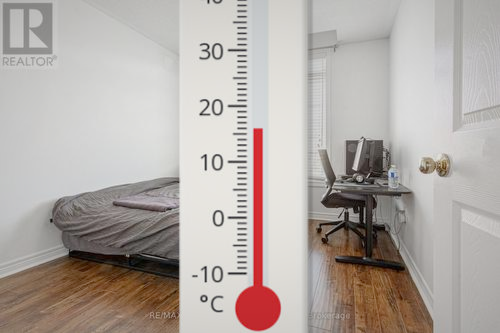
16°C
